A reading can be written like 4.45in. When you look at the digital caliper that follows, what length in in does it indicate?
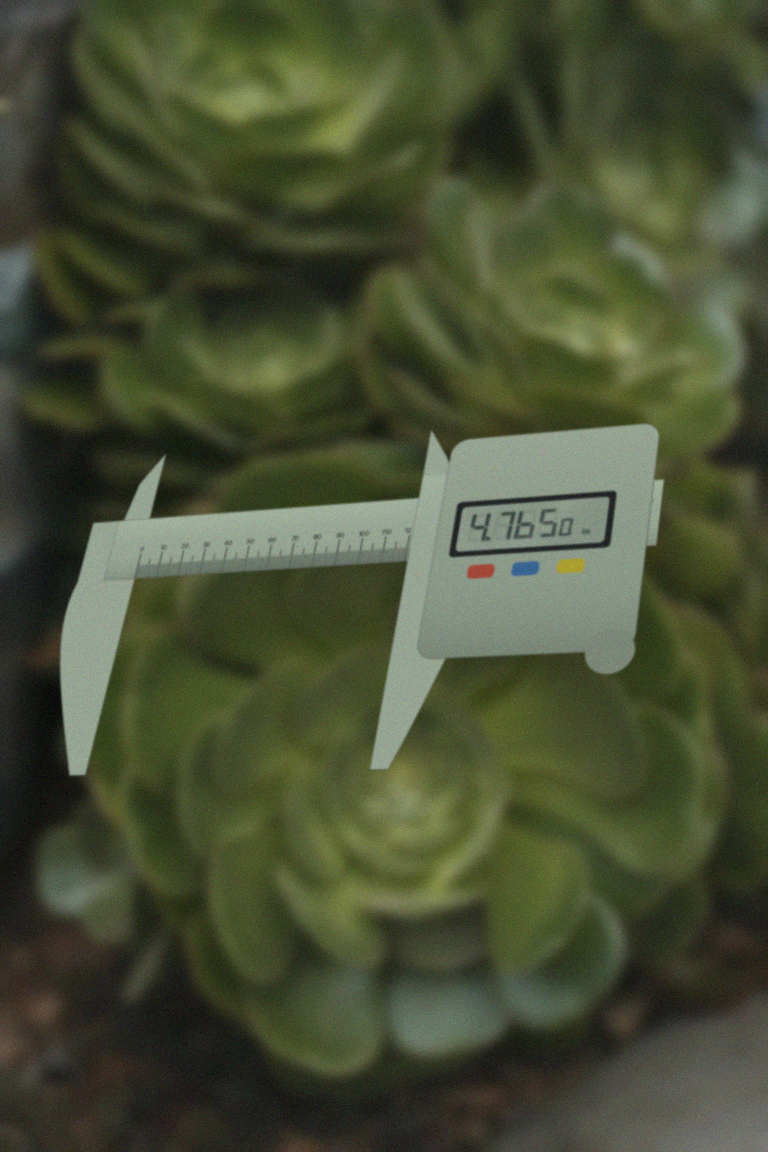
4.7650in
